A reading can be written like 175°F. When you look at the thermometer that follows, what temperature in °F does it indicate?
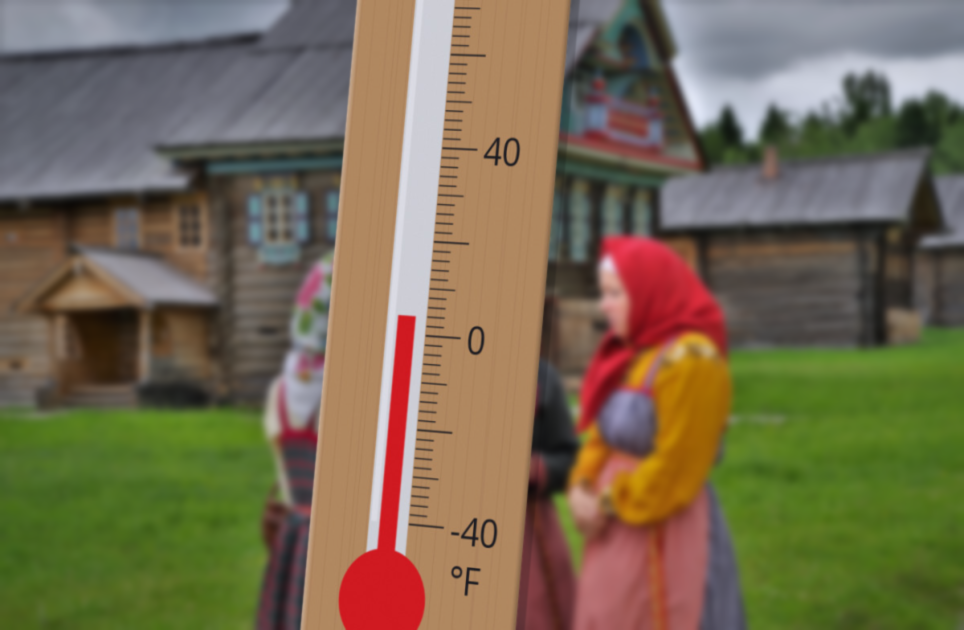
4°F
